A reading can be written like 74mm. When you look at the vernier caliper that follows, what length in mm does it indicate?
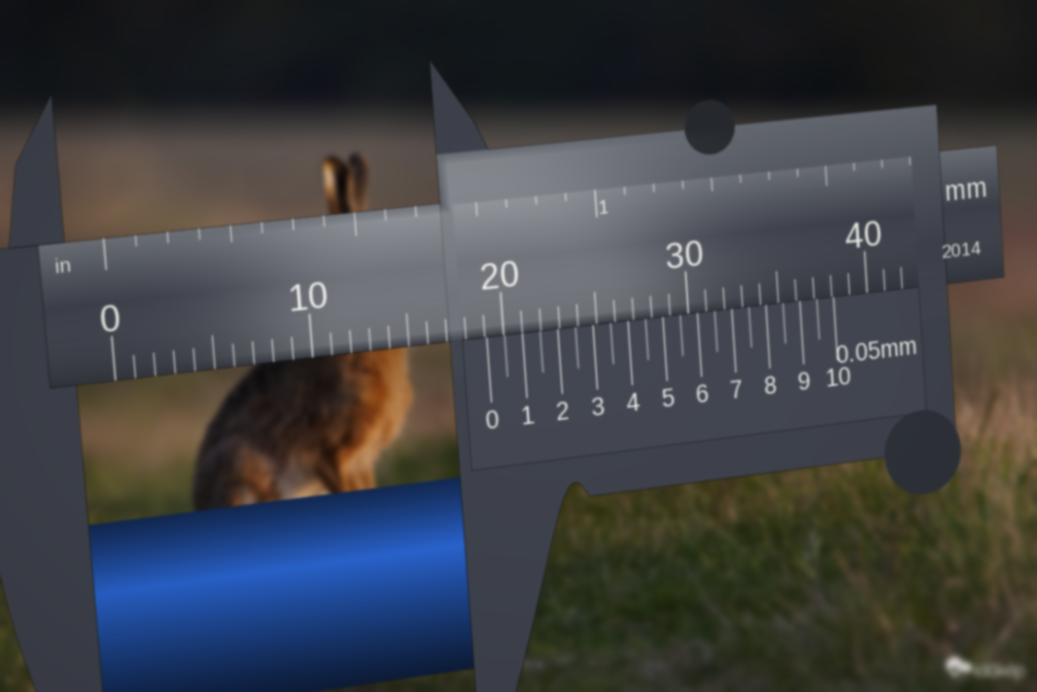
19.1mm
